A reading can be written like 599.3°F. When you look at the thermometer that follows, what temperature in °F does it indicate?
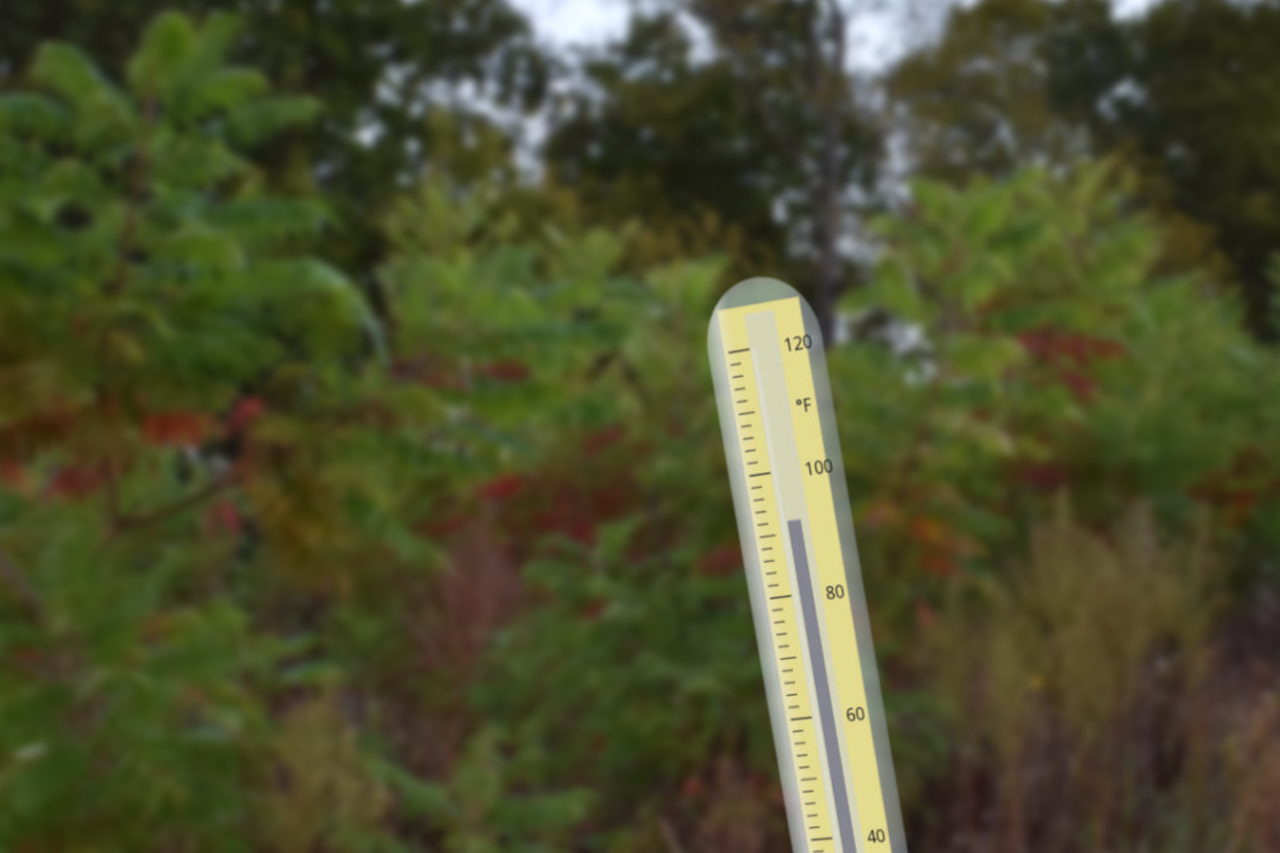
92°F
